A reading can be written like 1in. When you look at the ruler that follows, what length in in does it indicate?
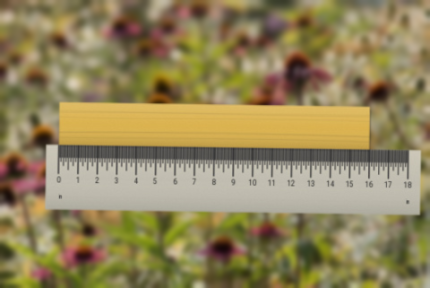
16in
